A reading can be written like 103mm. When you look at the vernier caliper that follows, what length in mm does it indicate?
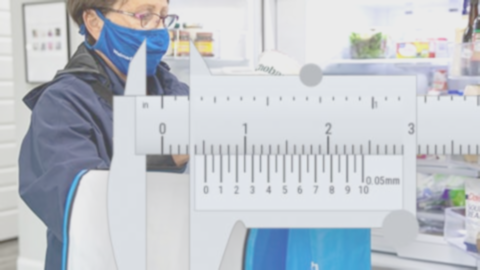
5.2mm
